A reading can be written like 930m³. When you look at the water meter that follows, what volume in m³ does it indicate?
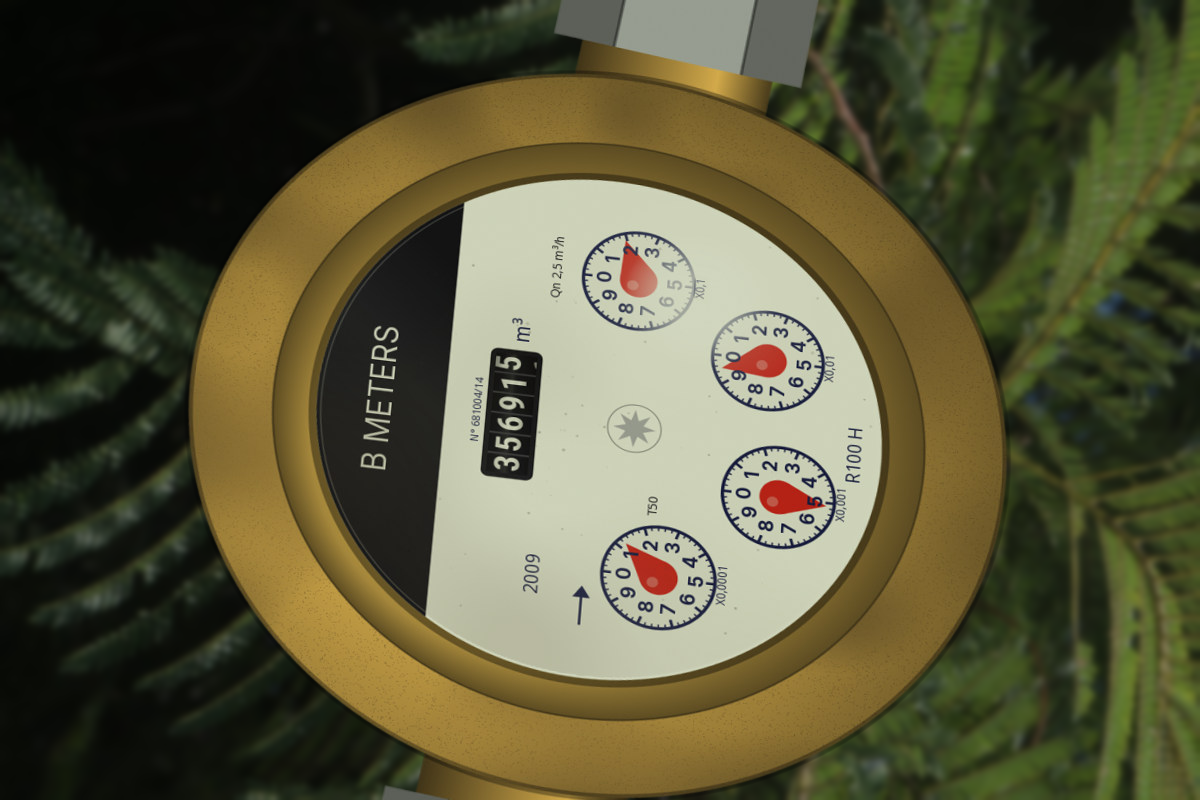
356915.1951m³
